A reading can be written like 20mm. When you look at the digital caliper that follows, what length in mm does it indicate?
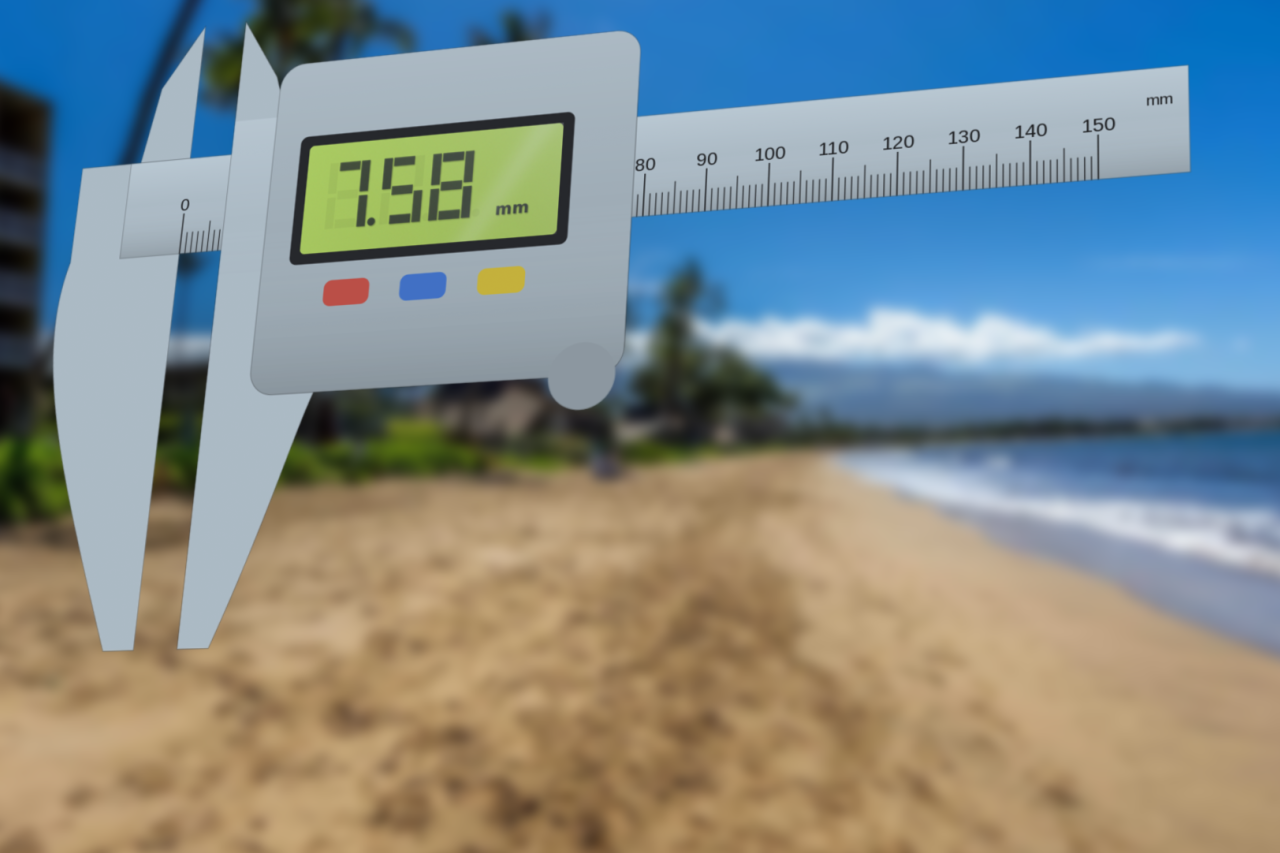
7.58mm
